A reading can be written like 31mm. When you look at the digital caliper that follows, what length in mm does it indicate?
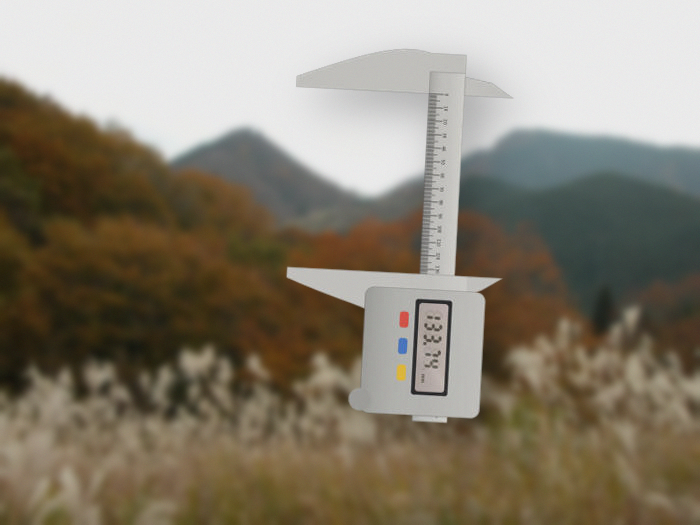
133.74mm
